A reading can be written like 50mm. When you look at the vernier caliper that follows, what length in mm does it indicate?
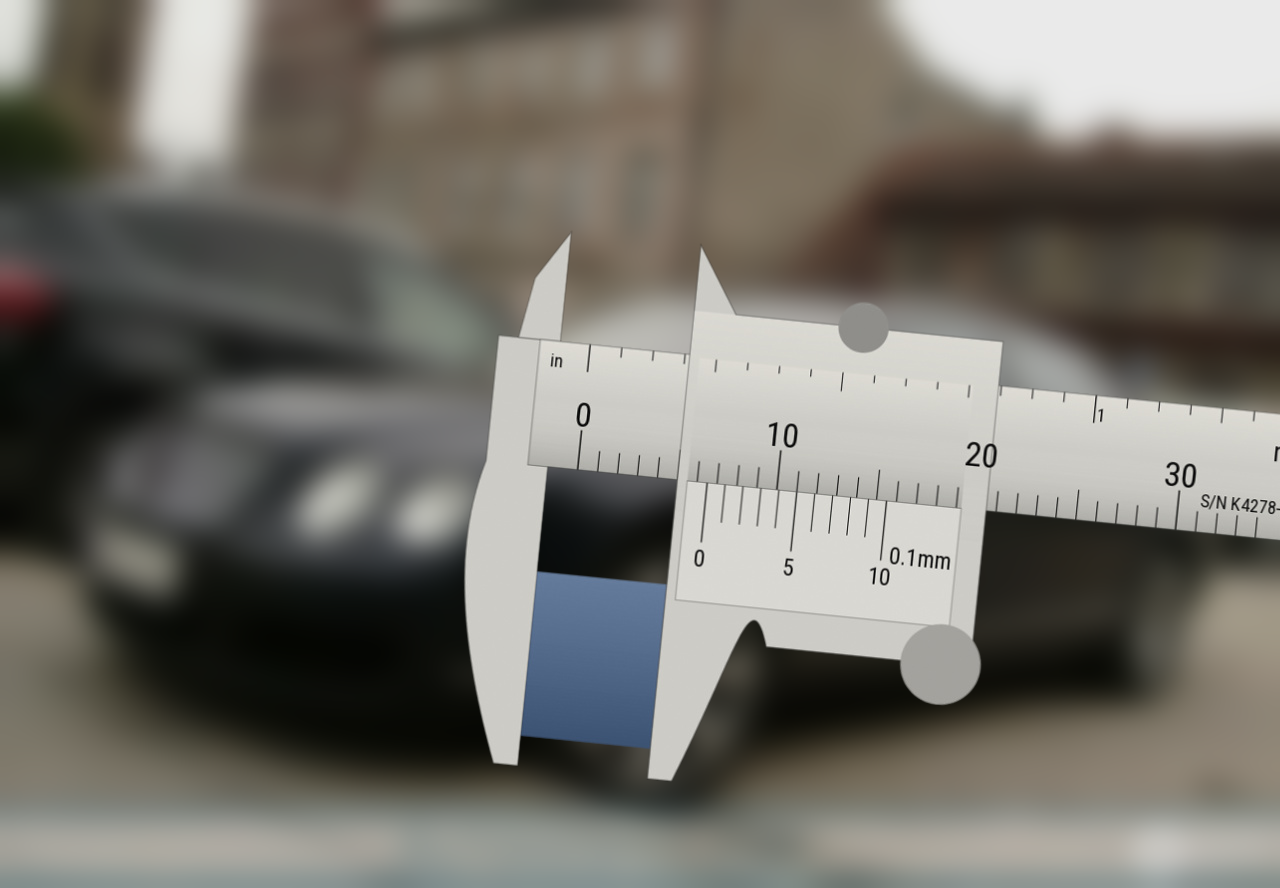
6.5mm
